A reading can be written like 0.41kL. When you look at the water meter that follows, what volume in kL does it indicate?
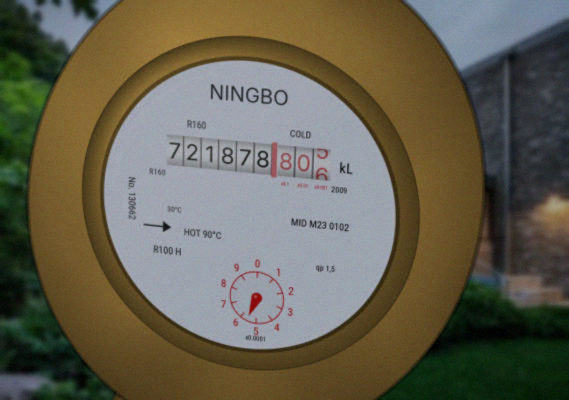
721878.8055kL
